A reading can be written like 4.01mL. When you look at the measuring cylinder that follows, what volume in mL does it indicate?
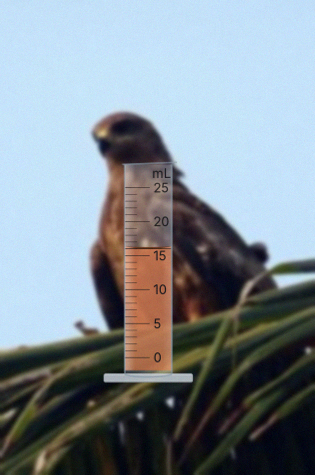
16mL
